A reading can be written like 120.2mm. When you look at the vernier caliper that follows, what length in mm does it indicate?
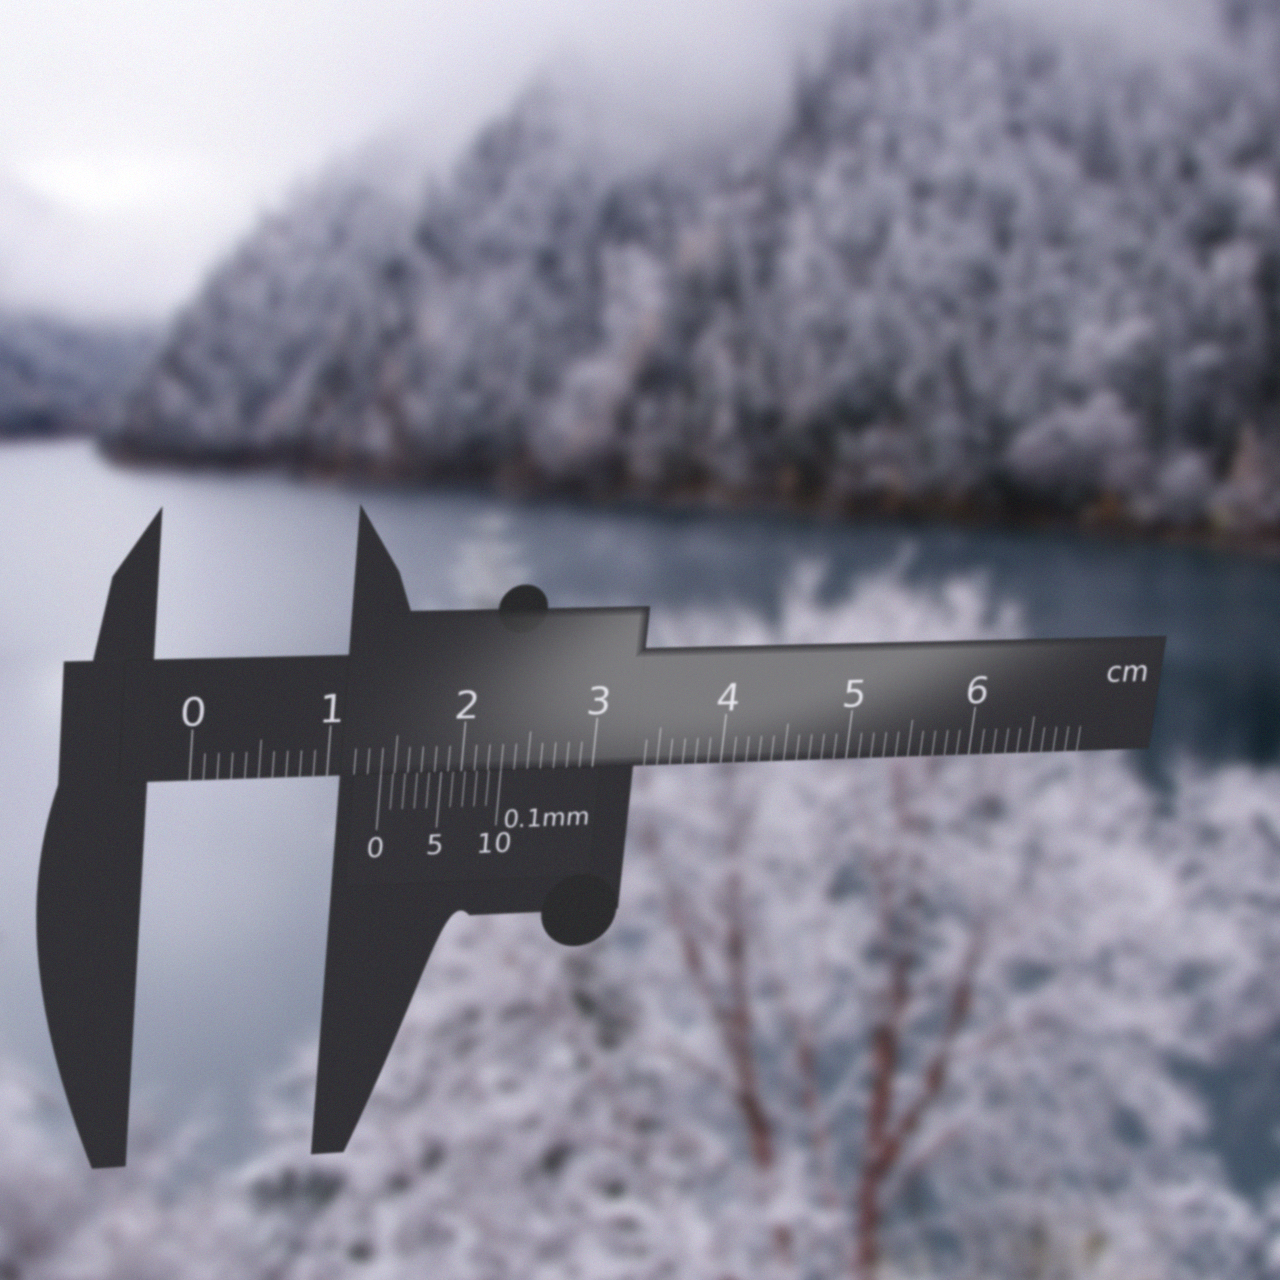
14.0mm
